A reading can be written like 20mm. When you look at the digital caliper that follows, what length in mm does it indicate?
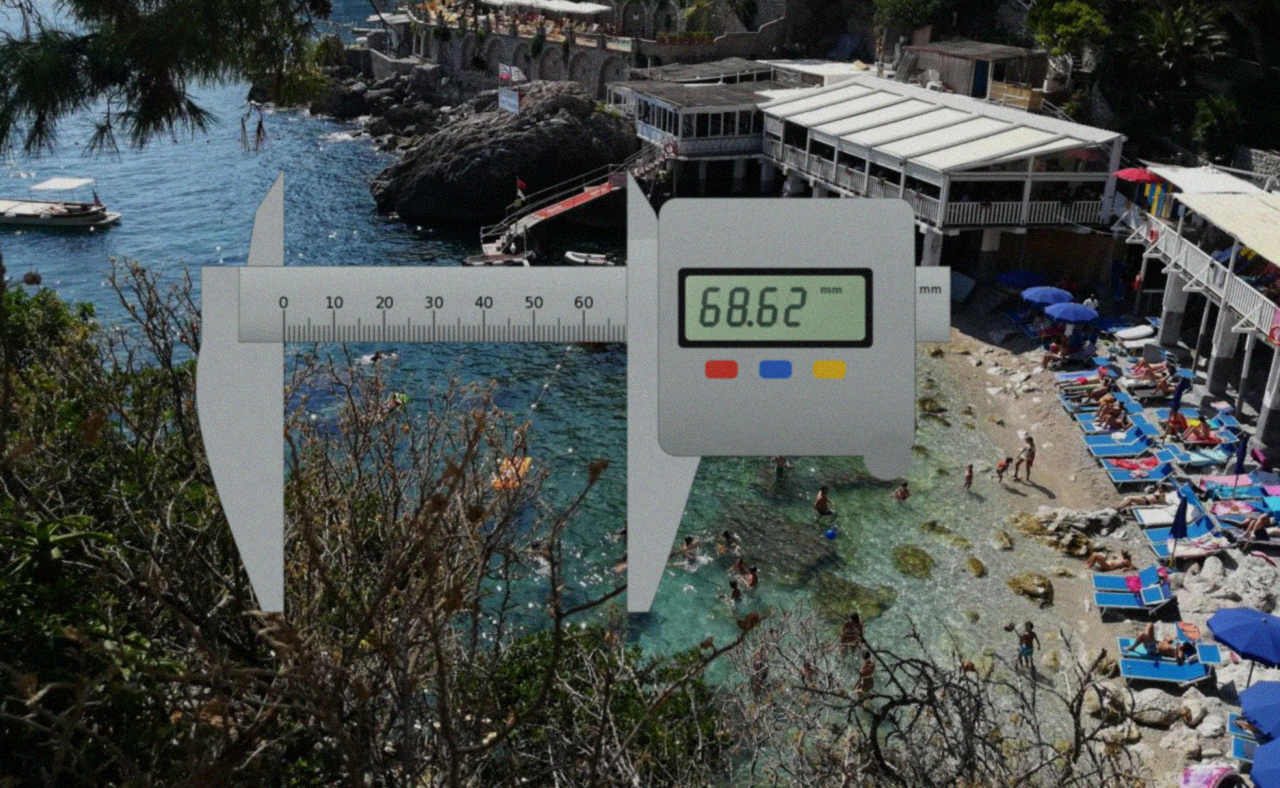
68.62mm
